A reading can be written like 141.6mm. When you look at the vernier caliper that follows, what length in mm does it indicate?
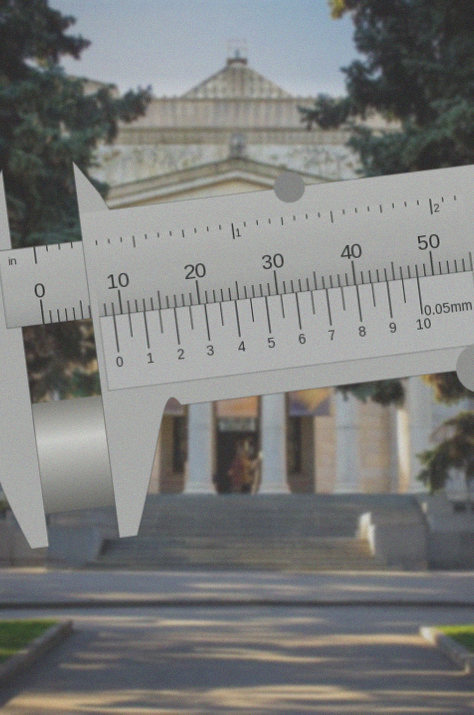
9.0mm
